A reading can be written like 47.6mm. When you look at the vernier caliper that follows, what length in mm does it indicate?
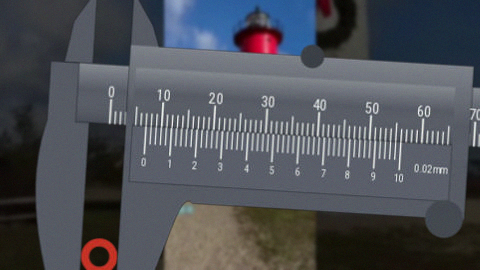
7.0mm
